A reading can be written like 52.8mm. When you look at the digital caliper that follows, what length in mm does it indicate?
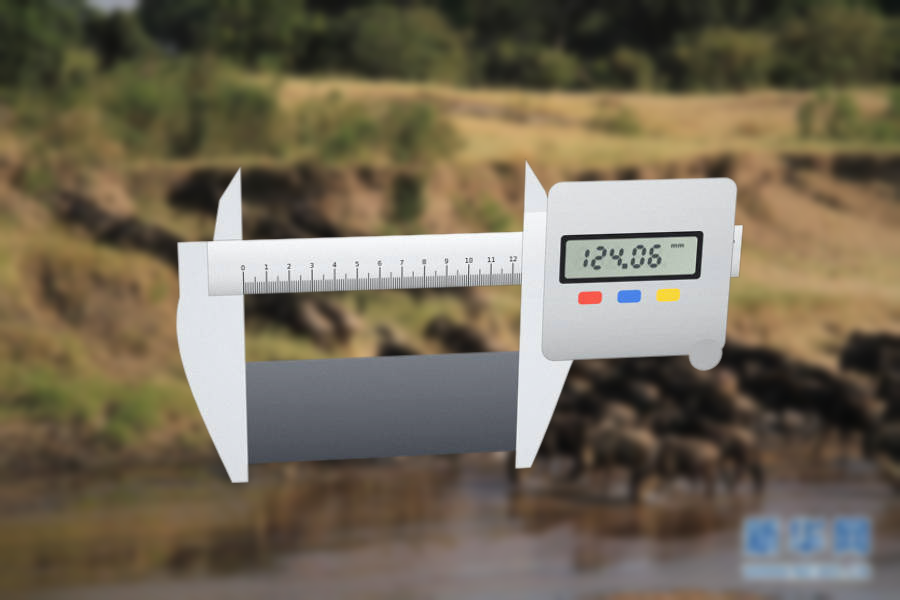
124.06mm
